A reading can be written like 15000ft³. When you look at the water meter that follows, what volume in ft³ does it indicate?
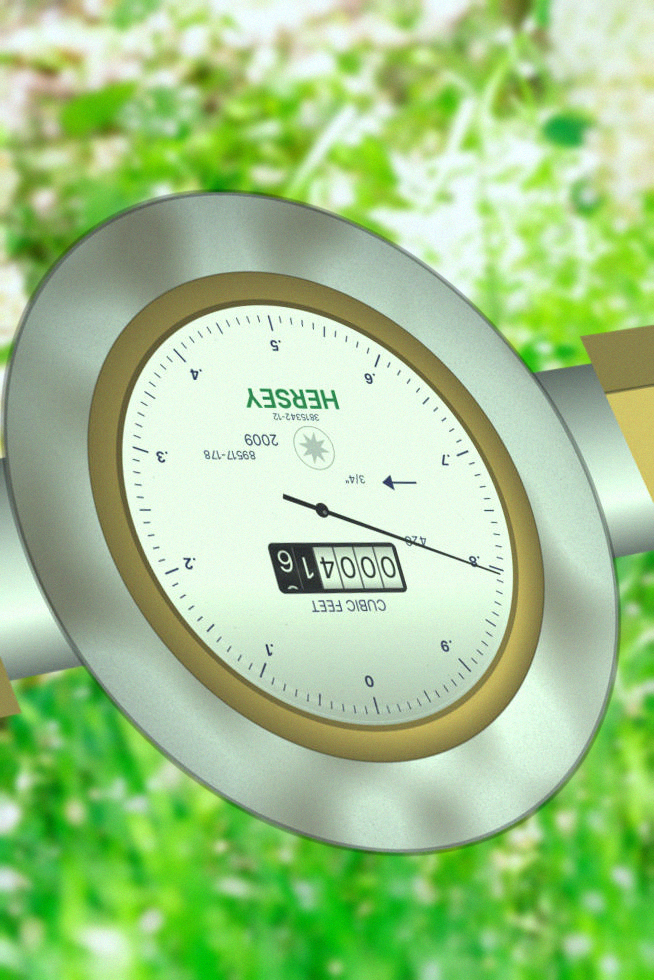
415.80ft³
